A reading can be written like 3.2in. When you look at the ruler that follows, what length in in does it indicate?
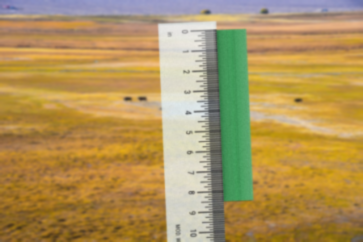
8.5in
